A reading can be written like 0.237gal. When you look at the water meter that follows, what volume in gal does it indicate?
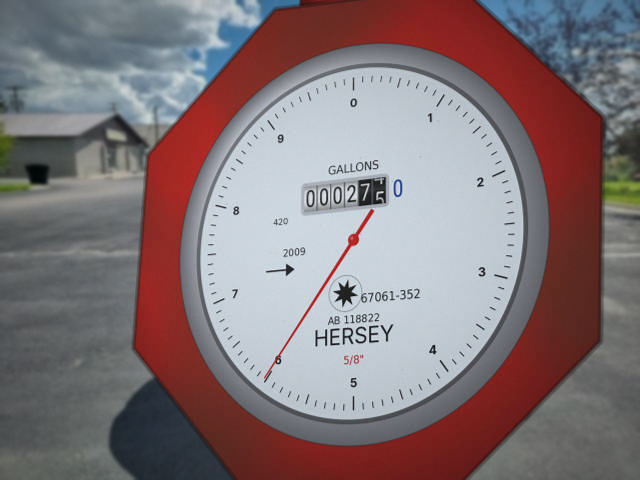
2746.0gal
